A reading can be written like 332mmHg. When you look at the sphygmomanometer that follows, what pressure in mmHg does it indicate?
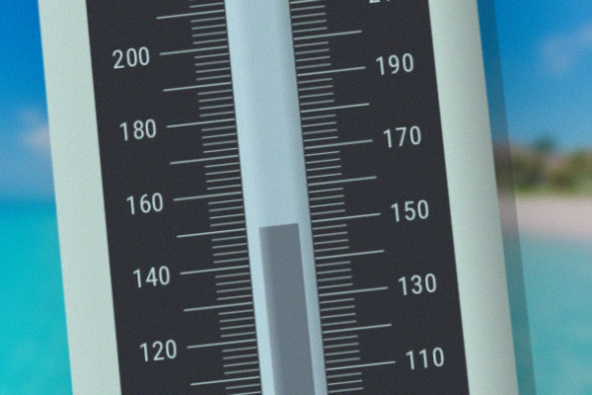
150mmHg
